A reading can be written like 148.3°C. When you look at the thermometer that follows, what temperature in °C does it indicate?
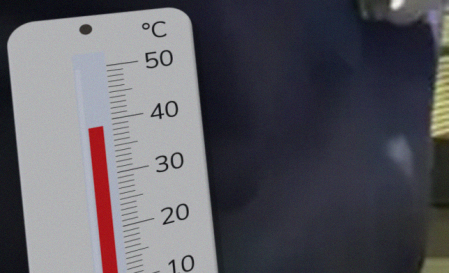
39°C
